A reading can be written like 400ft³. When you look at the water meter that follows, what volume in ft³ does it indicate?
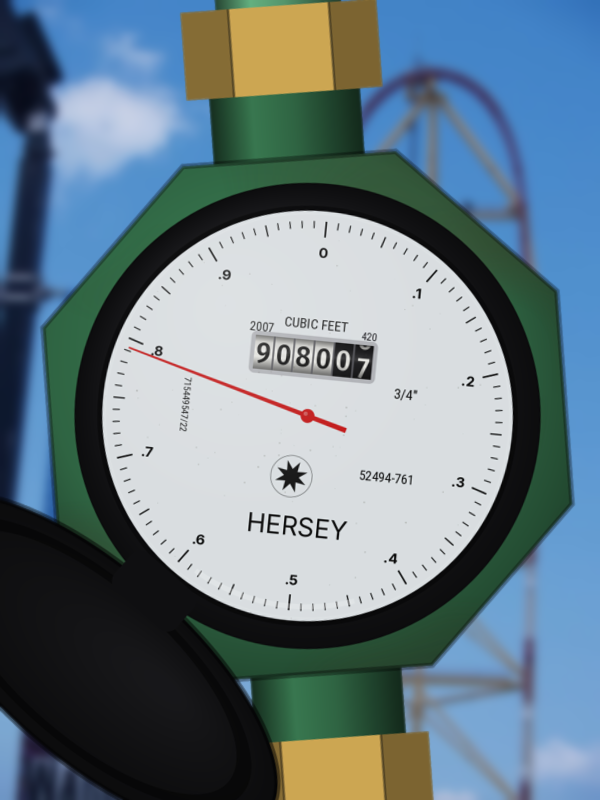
908006.79ft³
